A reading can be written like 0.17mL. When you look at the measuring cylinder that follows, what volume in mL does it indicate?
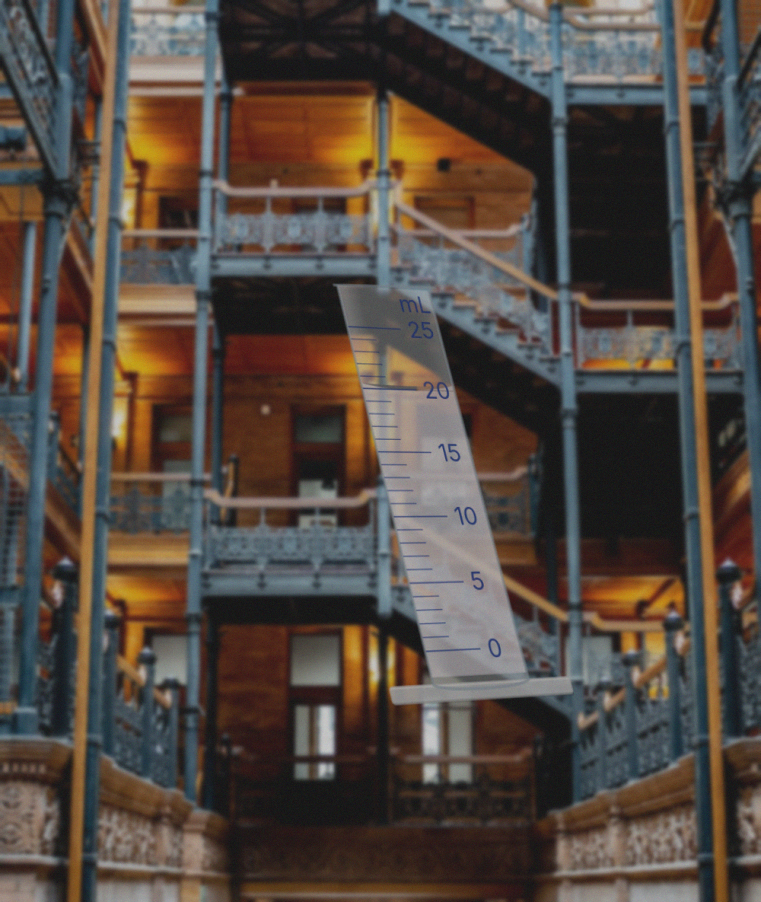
20mL
